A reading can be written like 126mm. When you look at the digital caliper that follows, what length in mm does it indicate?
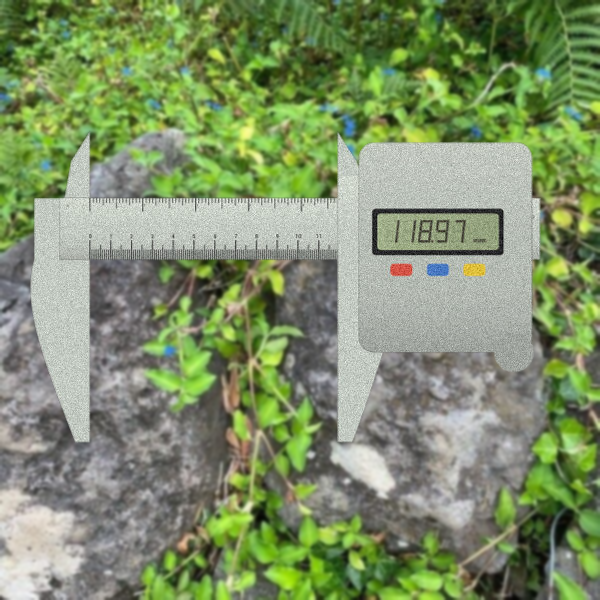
118.97mm
